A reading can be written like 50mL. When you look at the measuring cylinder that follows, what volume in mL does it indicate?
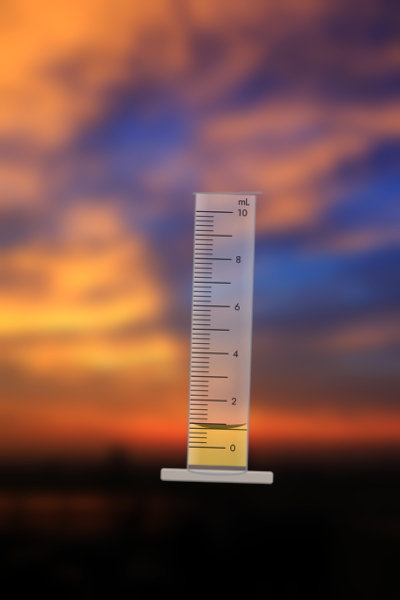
0.8mL
